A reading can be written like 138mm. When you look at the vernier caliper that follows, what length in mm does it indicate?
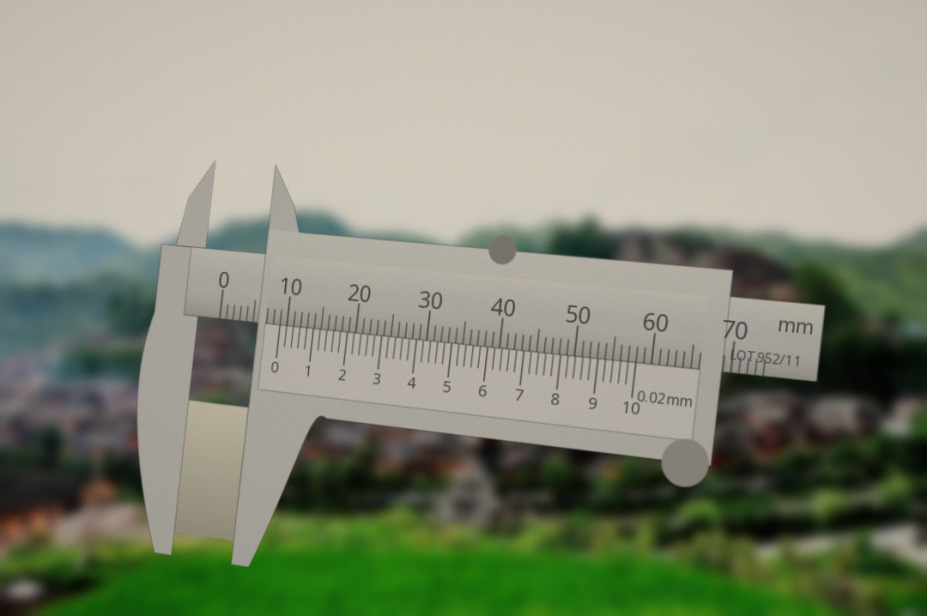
9.0mm
